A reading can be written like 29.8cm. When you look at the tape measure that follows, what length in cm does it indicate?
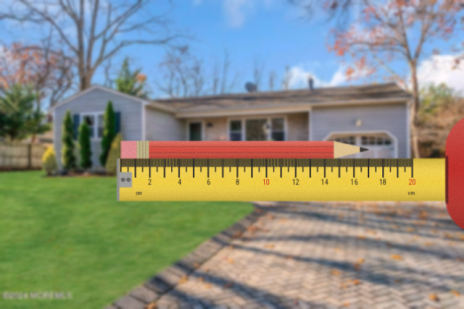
17cm
